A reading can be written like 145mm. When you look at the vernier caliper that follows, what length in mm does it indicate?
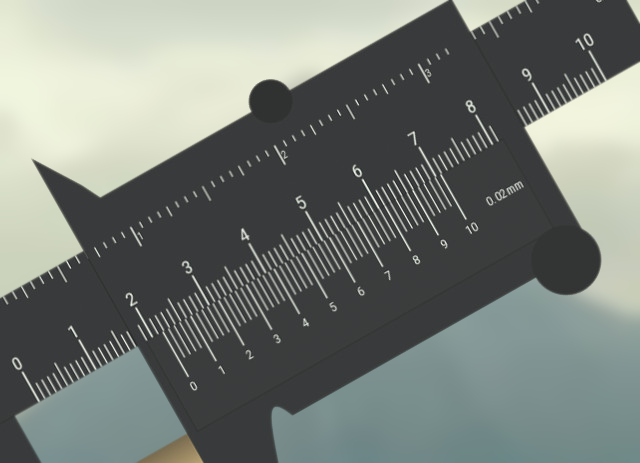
21.8mm
